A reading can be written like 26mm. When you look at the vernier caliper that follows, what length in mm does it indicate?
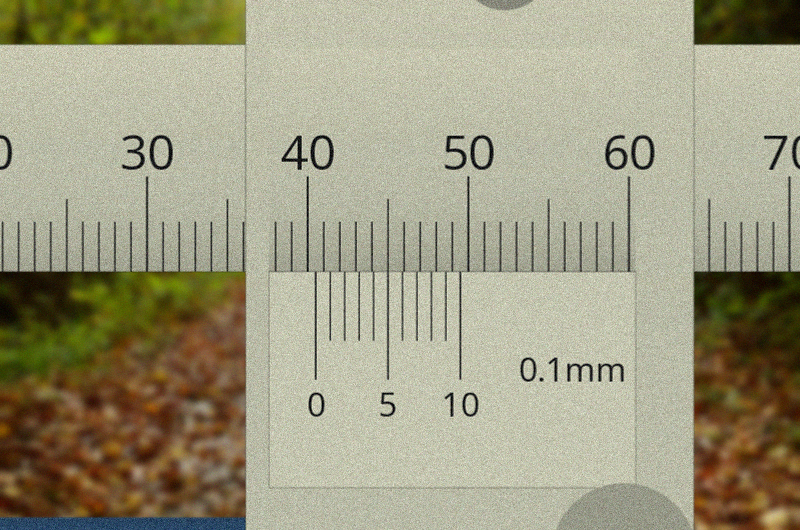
40.5mm
